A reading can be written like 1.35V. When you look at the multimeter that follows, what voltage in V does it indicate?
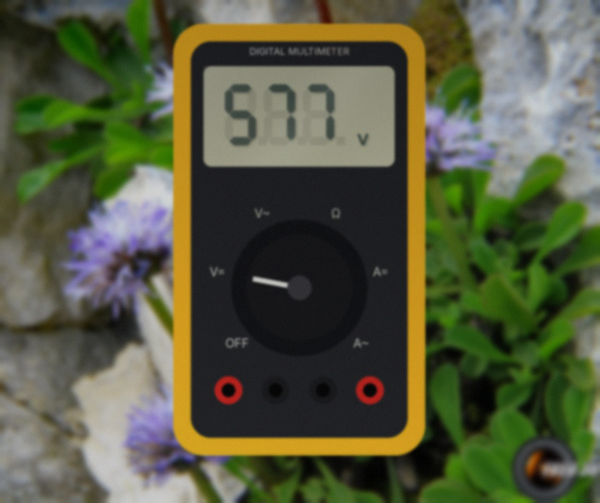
577V
